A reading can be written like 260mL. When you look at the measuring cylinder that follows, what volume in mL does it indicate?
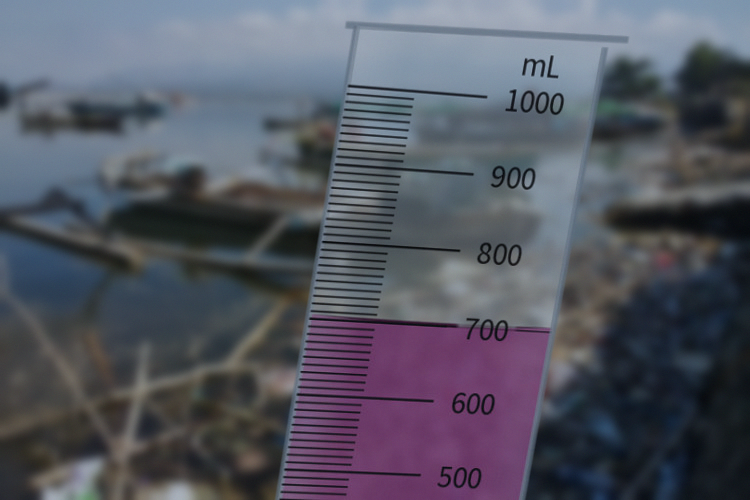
700mL
